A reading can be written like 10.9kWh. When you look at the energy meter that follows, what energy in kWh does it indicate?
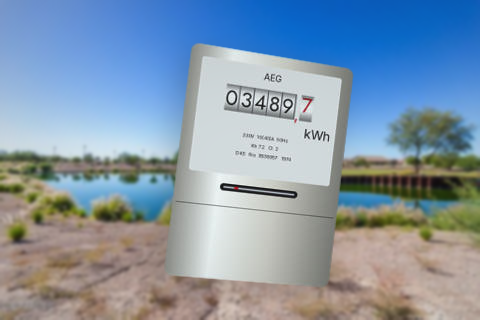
3489.7kWh
